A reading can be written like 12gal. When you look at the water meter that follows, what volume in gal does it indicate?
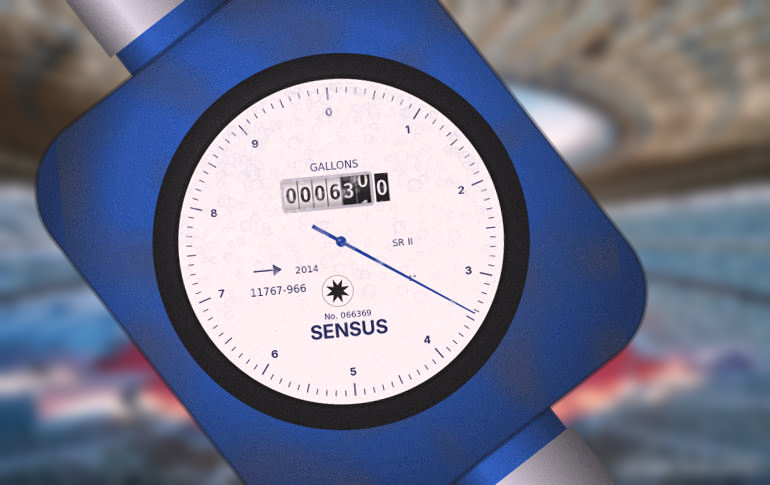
6303.4gal
